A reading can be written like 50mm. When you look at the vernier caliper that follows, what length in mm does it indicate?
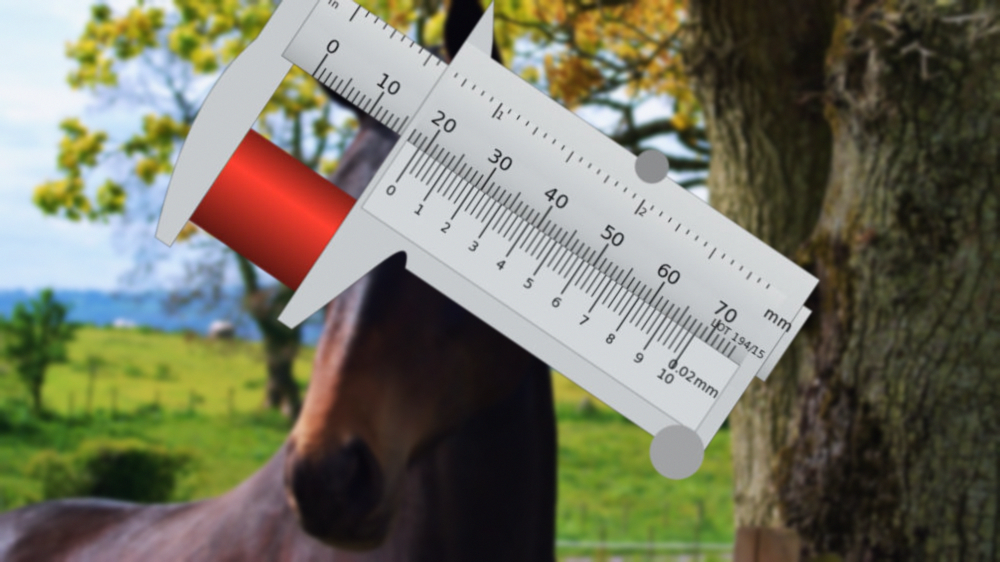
19.0mm
